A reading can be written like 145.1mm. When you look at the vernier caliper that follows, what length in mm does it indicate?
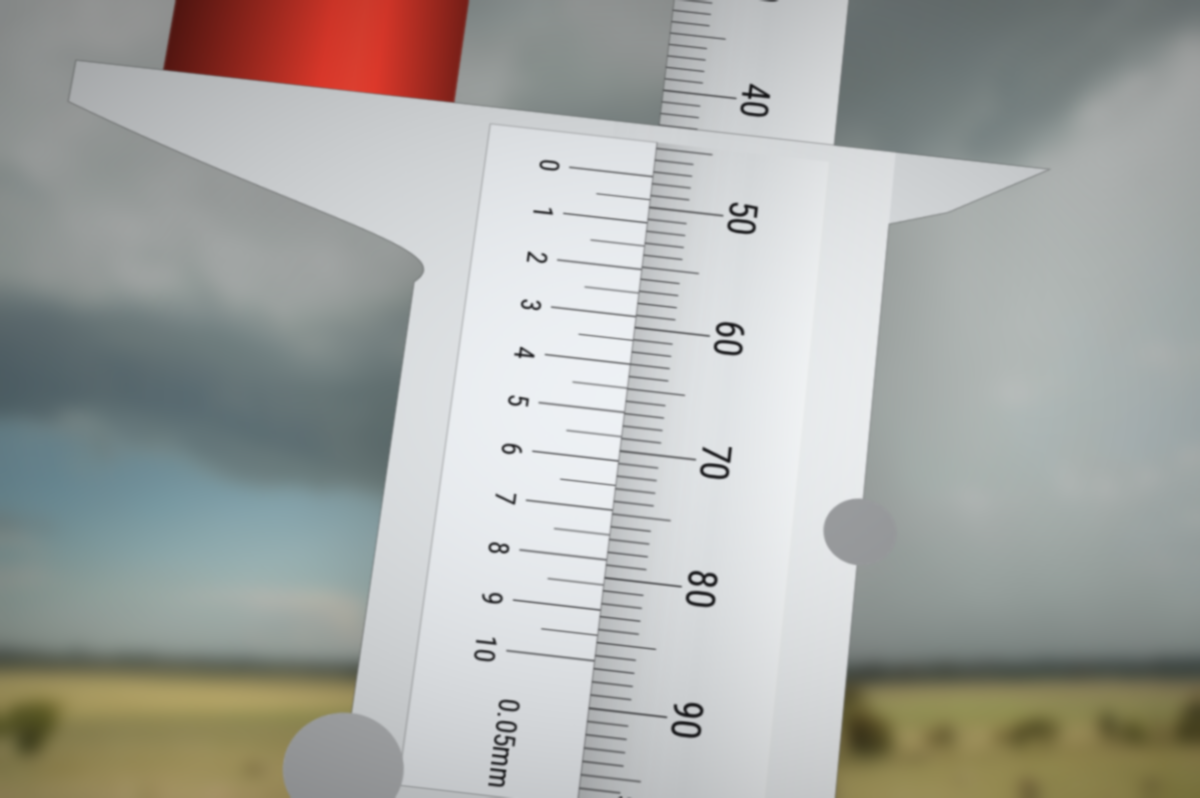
47.4mm
